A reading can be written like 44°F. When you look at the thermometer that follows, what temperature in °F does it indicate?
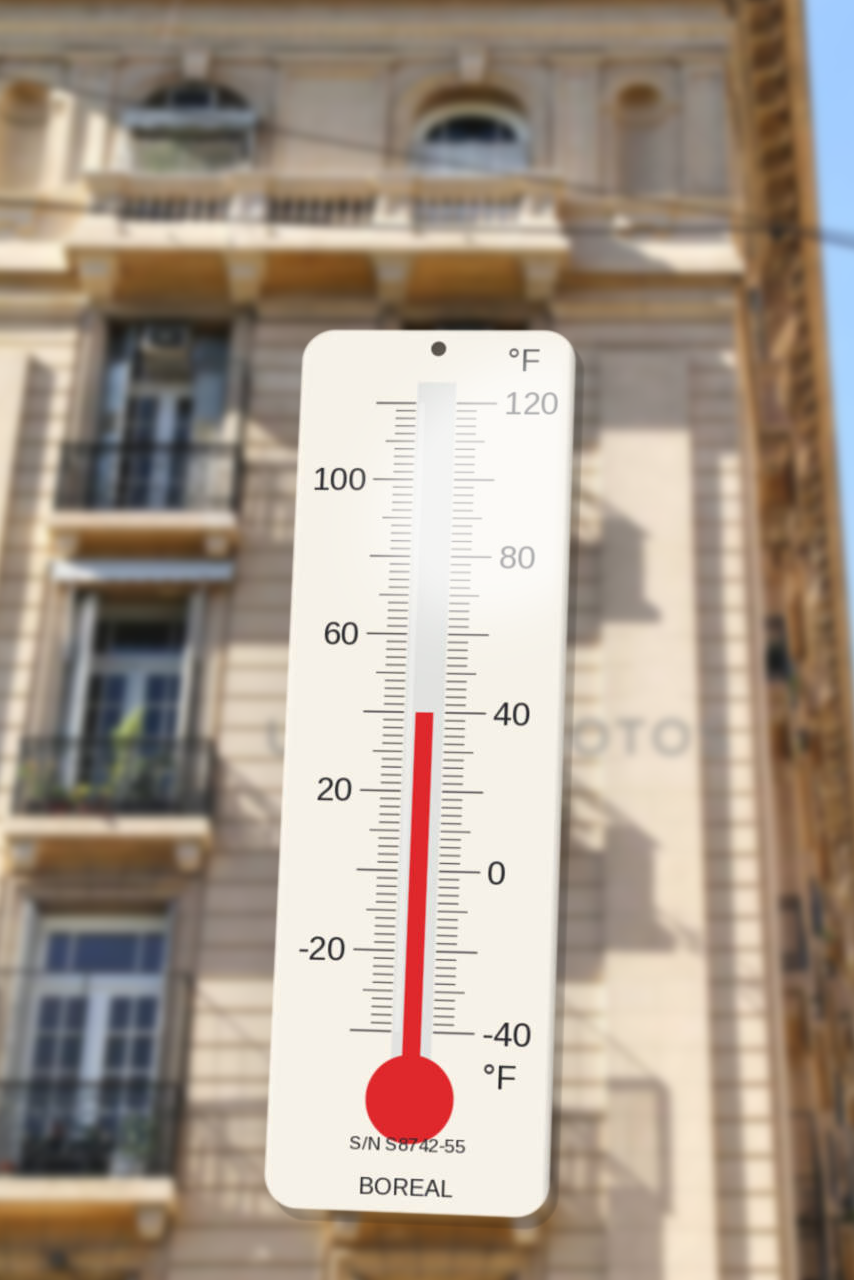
40°F
